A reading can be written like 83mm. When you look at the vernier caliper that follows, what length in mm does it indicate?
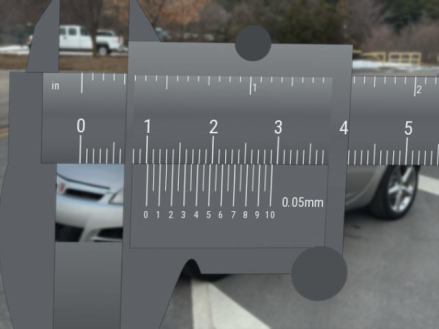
10.2mm
